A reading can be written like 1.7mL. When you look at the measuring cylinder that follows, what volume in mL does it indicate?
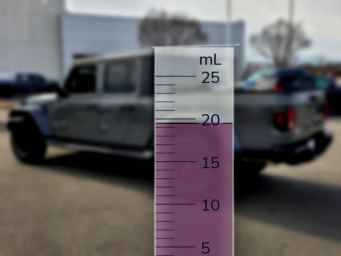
19.5mL
